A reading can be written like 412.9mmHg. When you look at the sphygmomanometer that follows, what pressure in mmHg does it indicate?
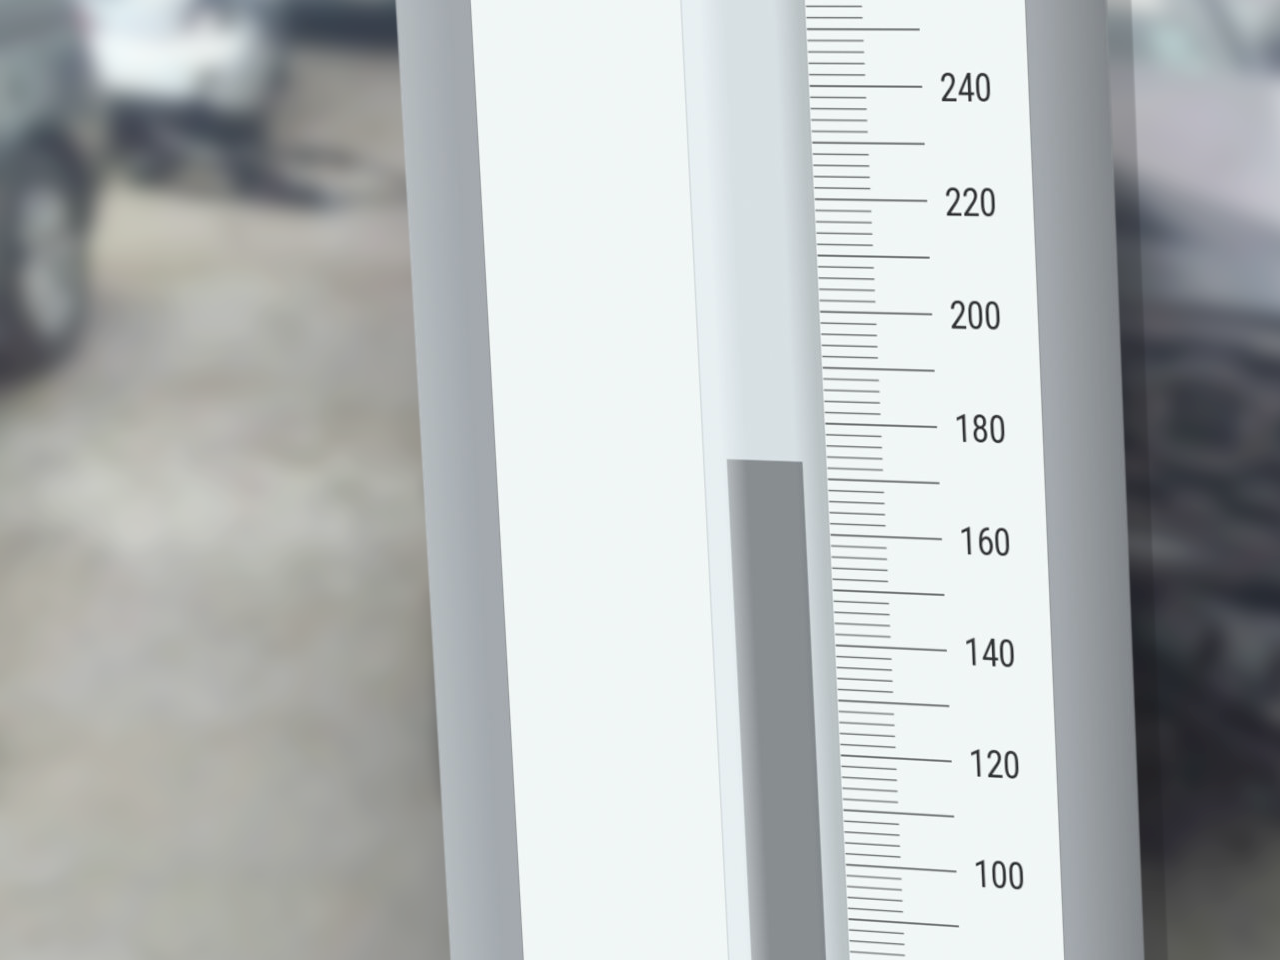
173mmHg
